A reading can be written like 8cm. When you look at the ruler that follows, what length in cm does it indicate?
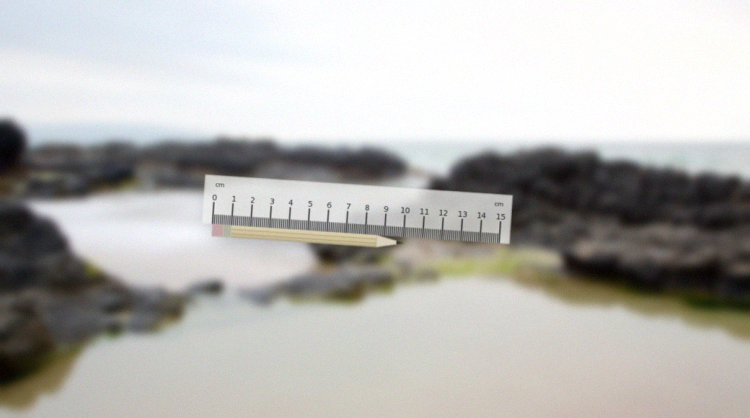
10cm
